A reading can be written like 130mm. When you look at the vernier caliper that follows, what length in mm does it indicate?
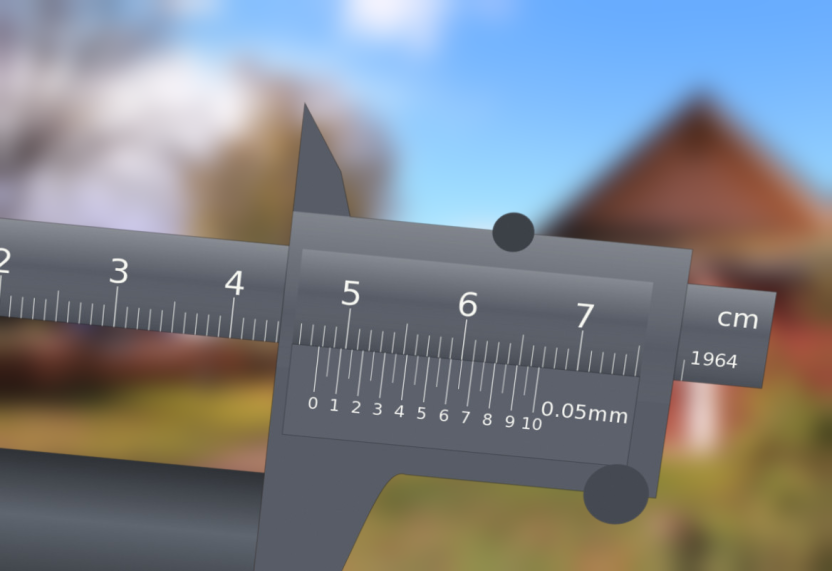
47.7mm
